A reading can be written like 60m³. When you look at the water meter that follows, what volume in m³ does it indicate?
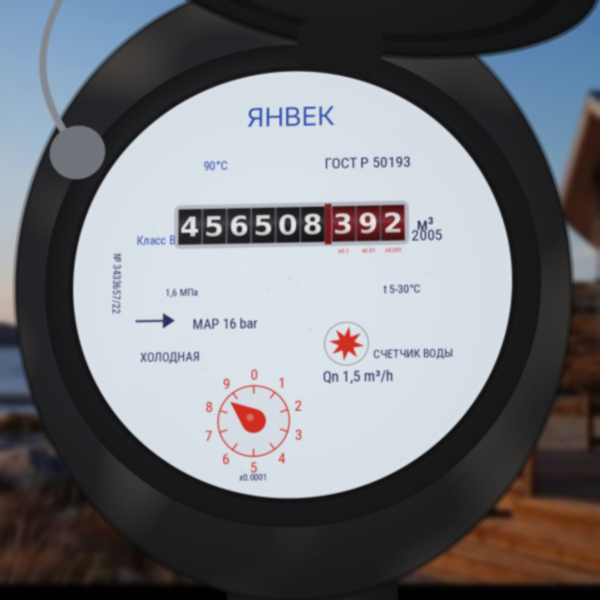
456508.3928m³
